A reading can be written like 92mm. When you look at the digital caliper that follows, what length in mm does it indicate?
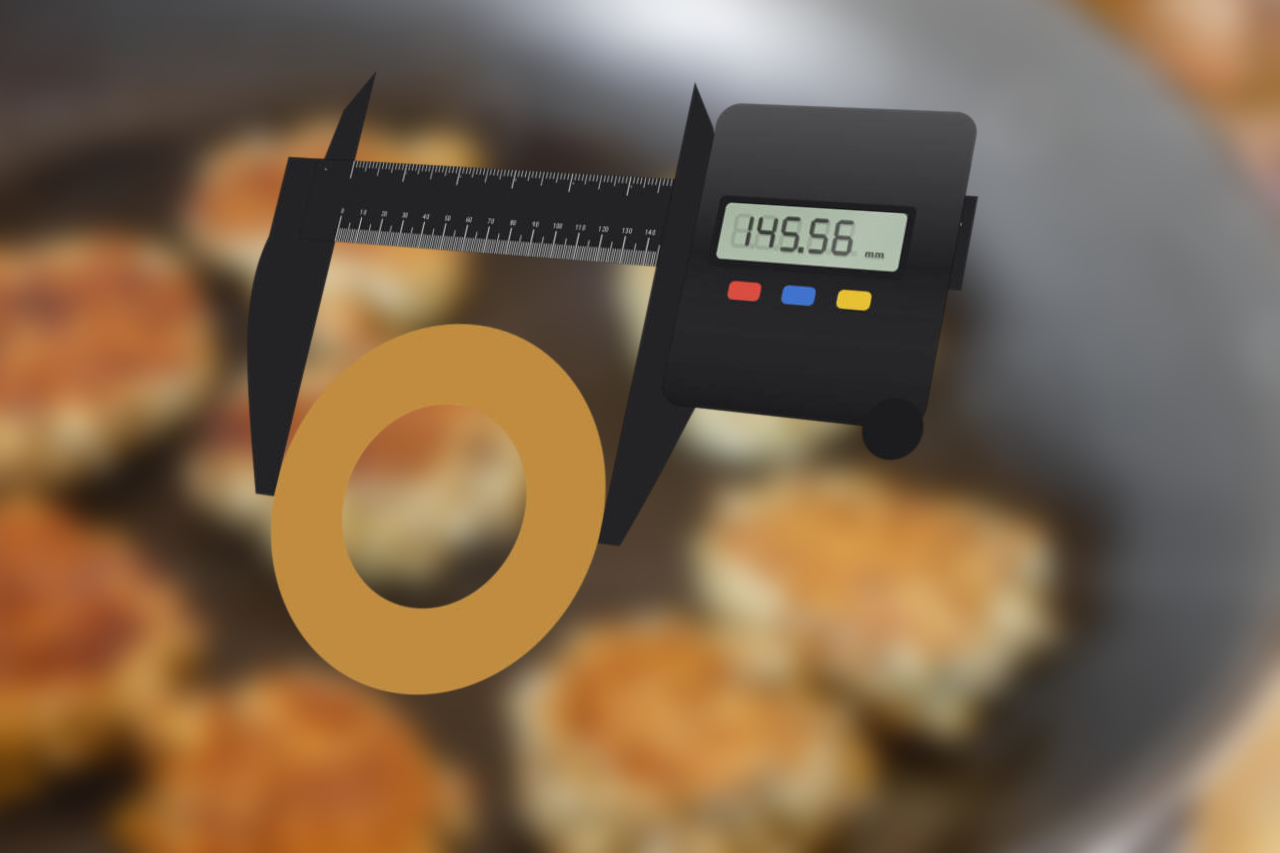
145.56mm
